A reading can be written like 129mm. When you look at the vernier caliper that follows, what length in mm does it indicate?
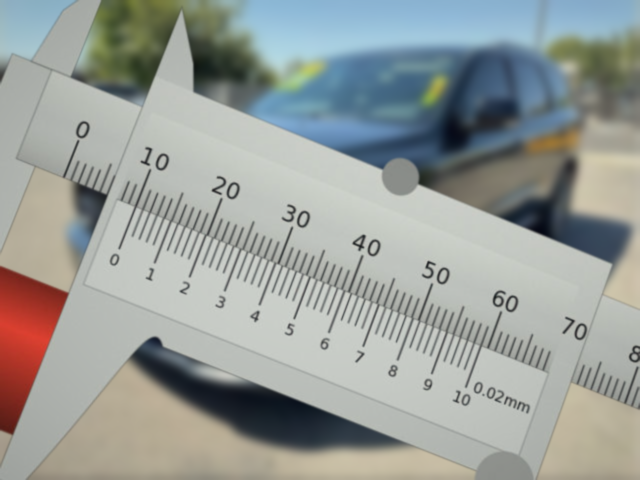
10.0mm
